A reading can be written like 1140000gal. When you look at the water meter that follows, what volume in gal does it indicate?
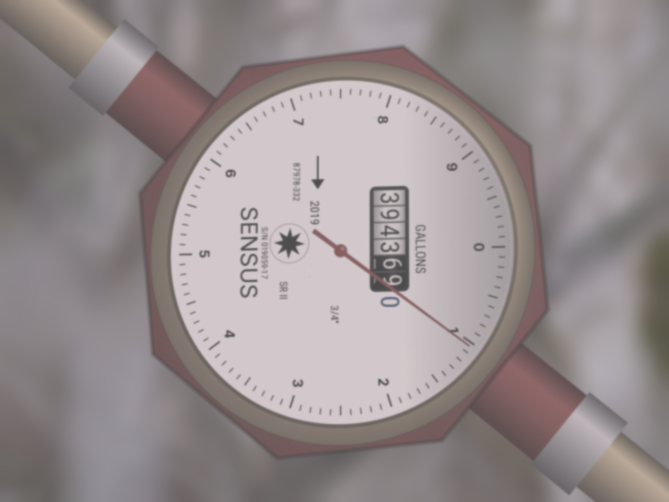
3943691.0gal
